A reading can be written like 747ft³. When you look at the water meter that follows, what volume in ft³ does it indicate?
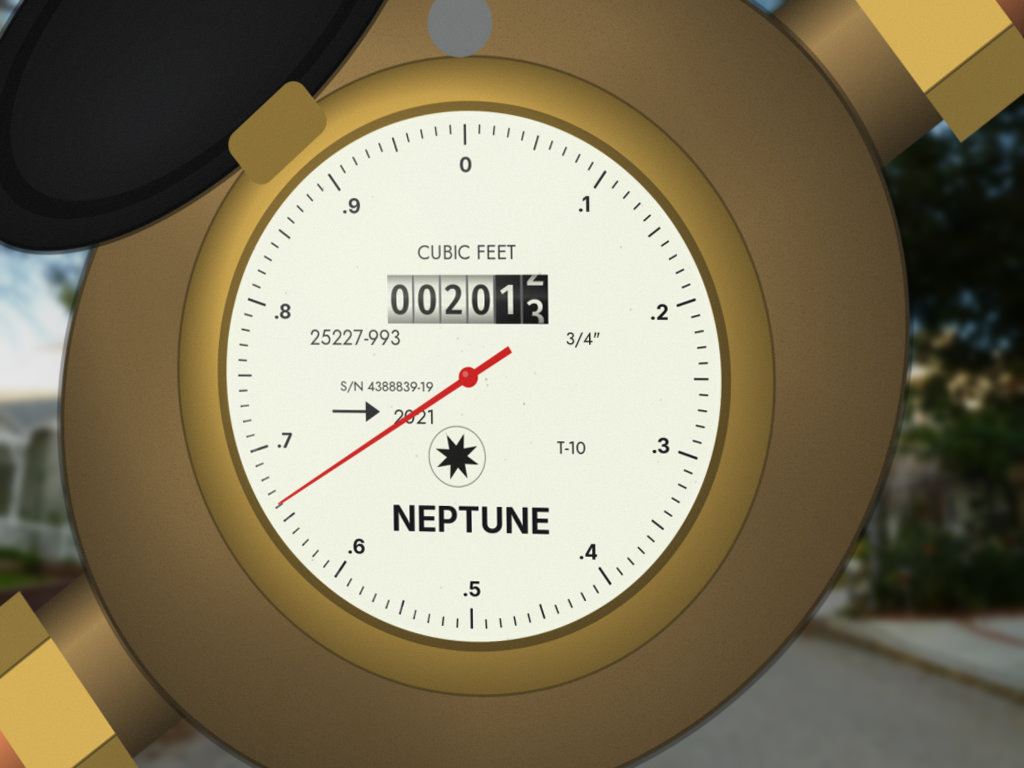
2012.66ft³
